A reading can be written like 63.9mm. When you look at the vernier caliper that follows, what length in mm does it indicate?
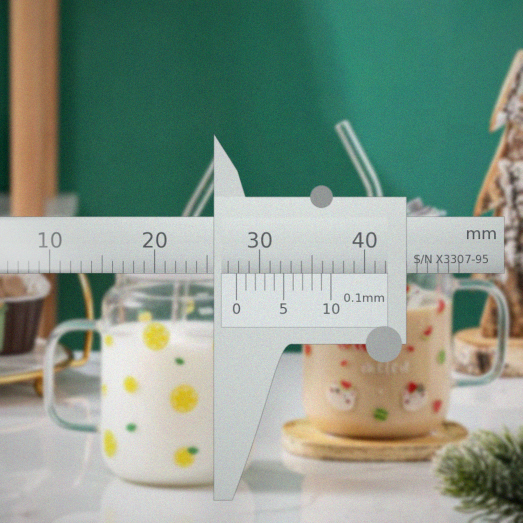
27.8mm
